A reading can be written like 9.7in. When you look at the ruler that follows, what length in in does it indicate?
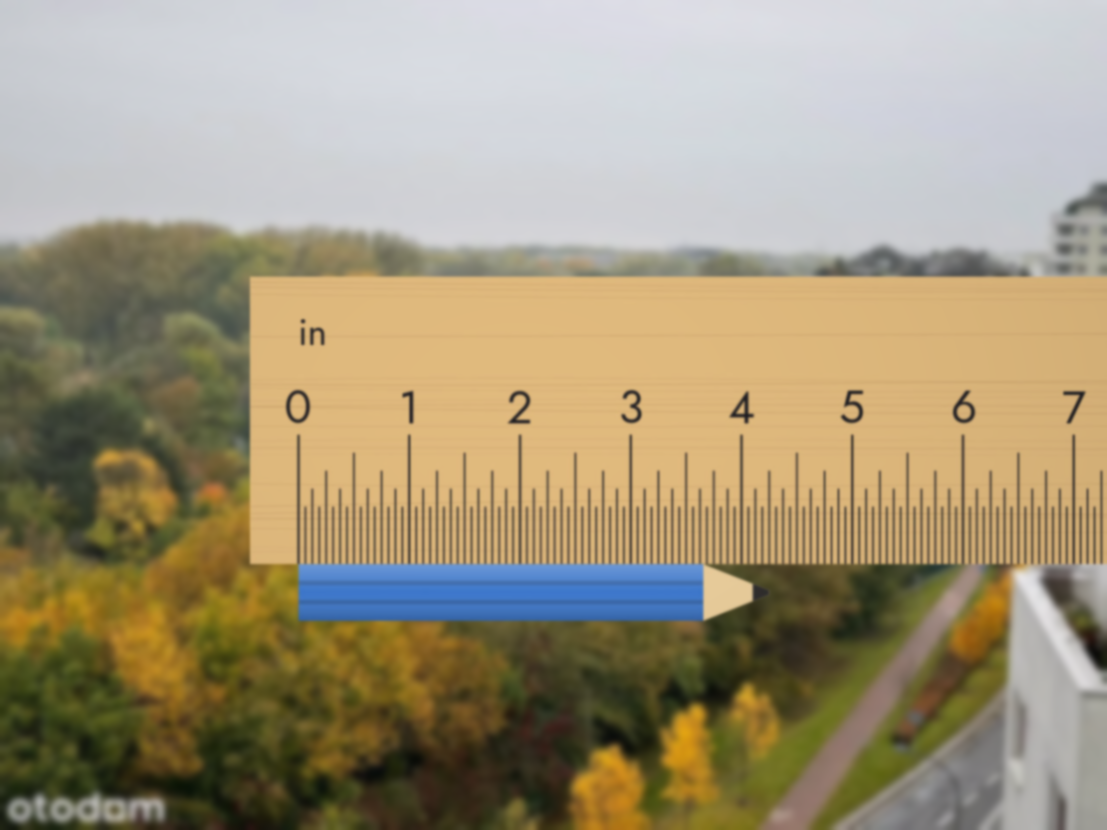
4.25in
